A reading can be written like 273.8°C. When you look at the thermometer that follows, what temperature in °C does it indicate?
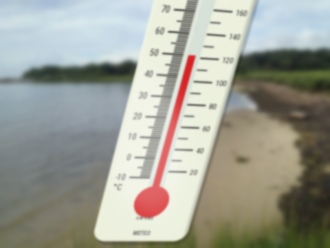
50°C
